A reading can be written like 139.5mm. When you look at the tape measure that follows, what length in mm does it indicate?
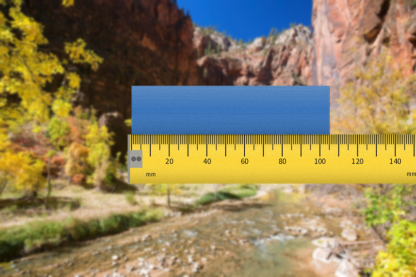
105mm
